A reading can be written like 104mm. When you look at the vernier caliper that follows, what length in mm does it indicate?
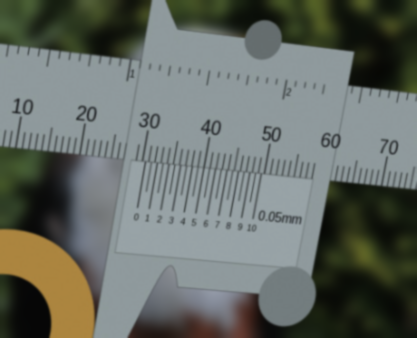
30.5mm
